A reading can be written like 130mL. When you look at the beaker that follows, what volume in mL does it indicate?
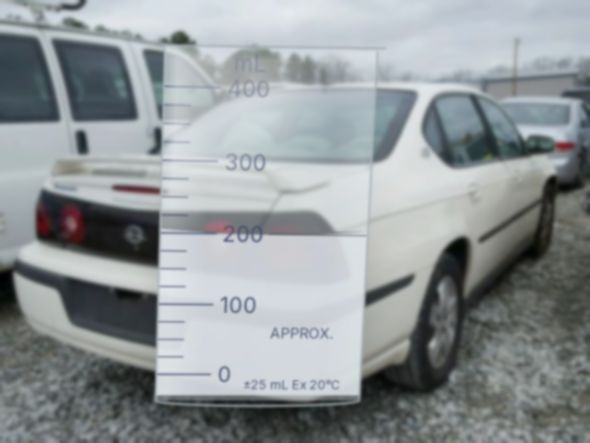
200mL
